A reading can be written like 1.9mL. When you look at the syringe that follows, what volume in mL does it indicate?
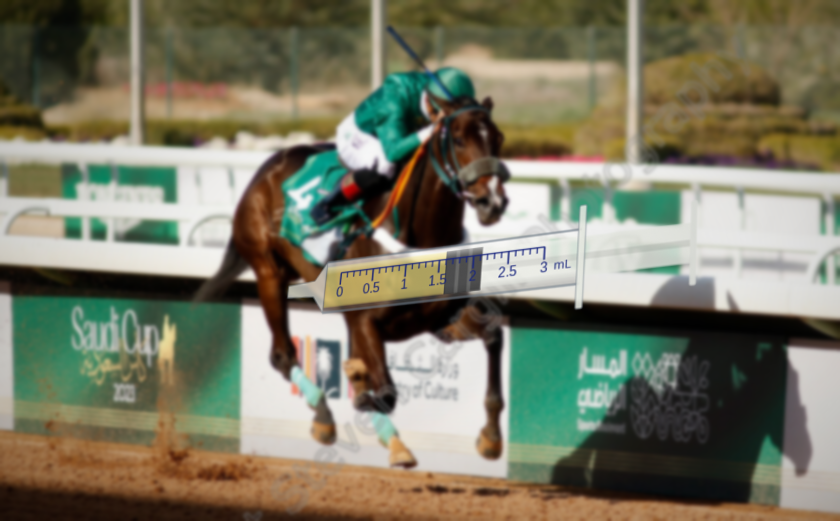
1.6mL
